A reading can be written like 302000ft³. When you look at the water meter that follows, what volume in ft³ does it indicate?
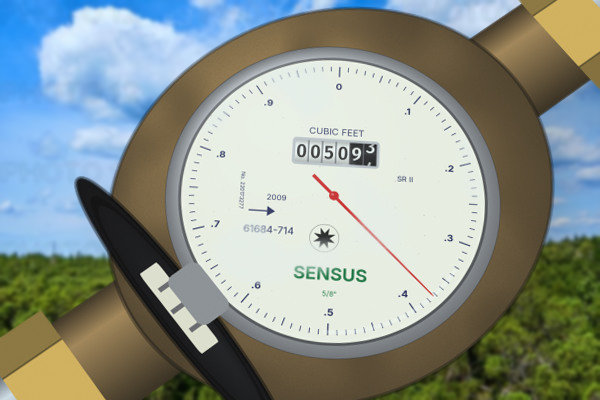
5093.37ft³
